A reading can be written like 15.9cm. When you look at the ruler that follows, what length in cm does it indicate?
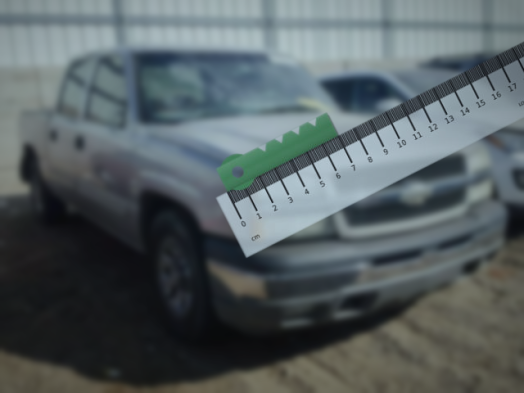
7cm
